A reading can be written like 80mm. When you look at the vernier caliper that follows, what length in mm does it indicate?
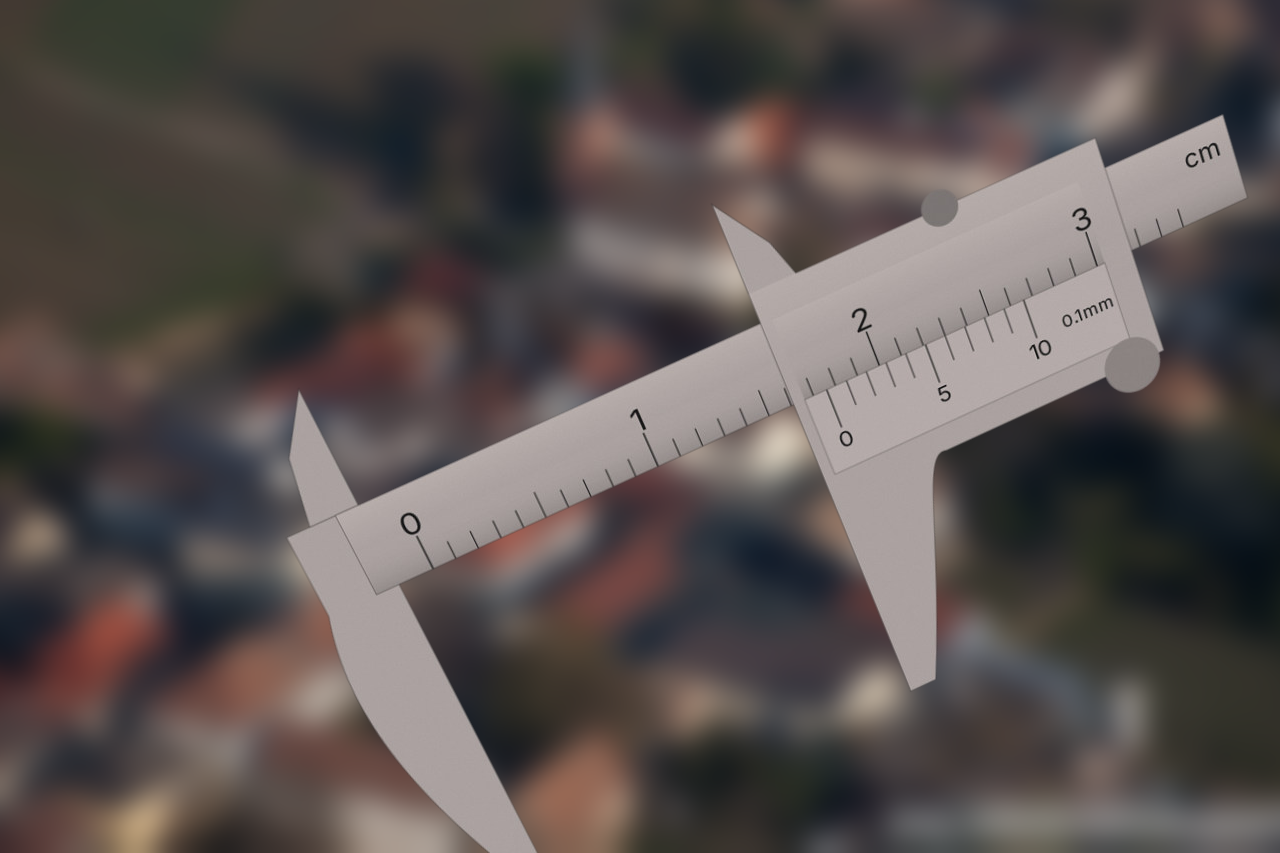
17.6mm
